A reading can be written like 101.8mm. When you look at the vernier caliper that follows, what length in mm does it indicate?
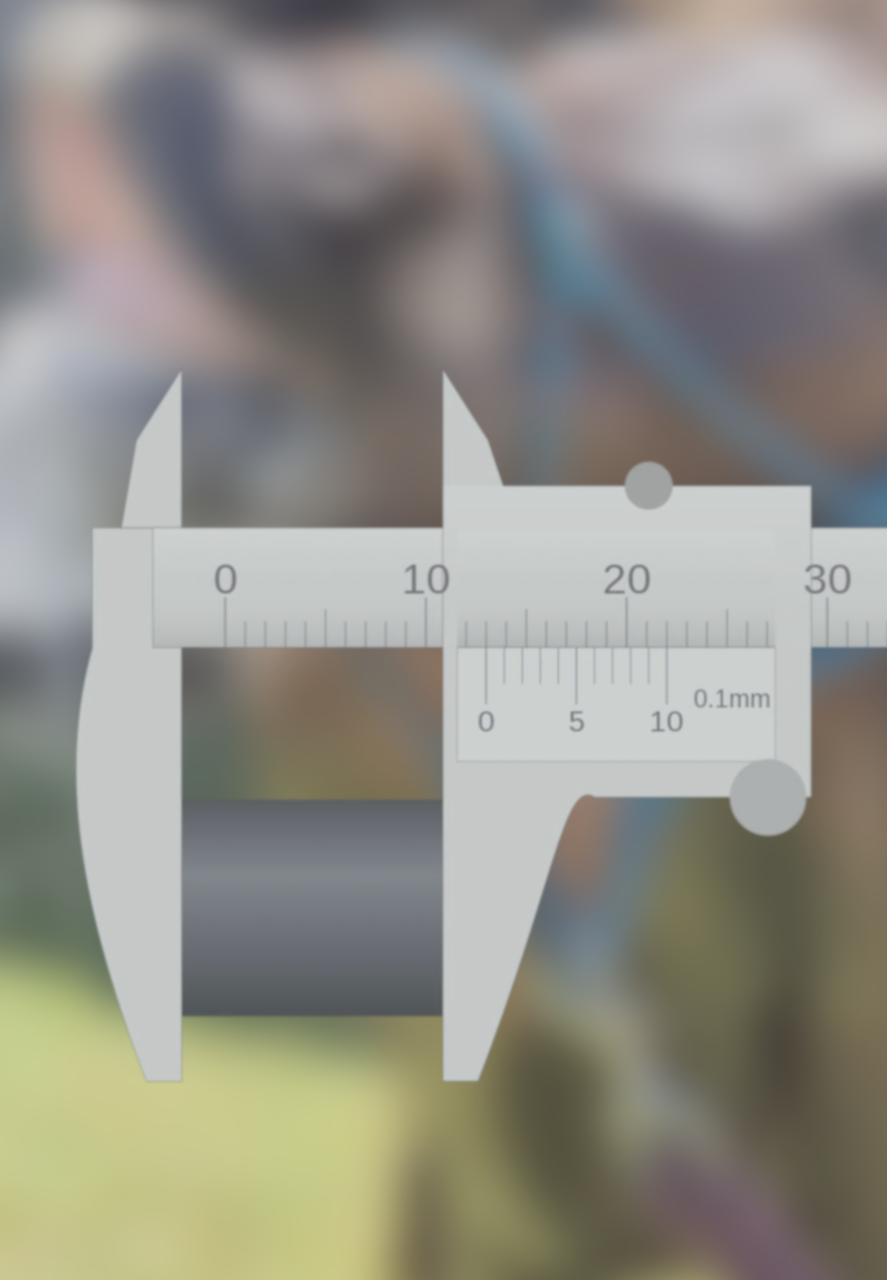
13.0mm
